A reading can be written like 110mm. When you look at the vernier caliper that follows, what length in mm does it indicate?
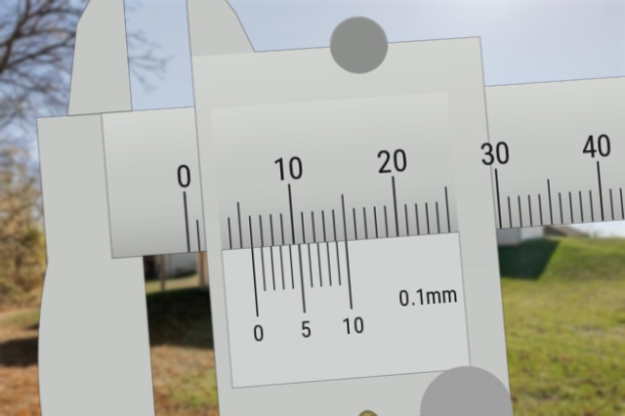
6.0mm
